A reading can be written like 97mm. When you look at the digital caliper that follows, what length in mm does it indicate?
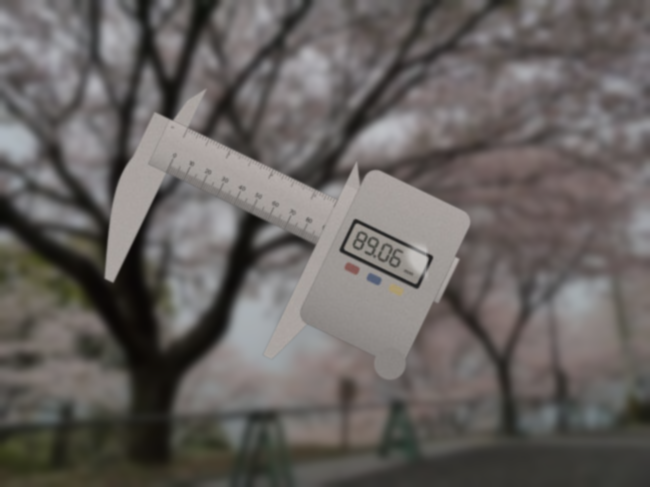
89.06mm
